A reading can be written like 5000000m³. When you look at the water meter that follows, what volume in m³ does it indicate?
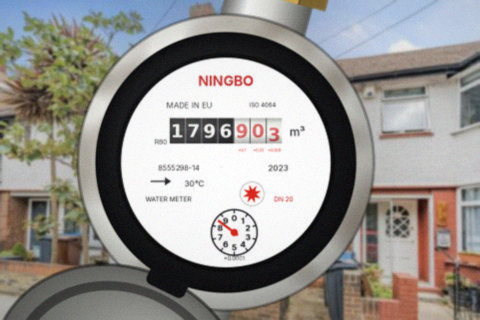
1796.9028m³
